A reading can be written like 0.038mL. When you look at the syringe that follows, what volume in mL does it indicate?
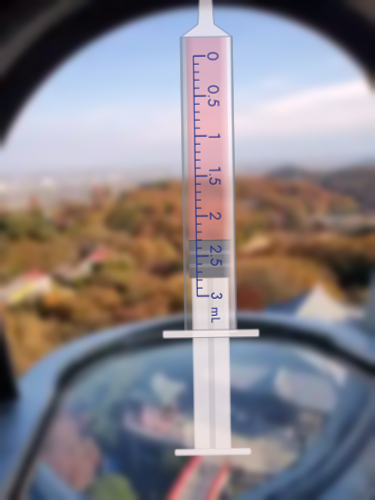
2.3mL
